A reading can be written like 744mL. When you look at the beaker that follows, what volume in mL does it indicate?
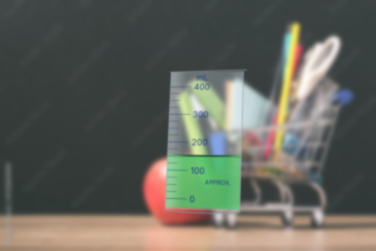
150mL
